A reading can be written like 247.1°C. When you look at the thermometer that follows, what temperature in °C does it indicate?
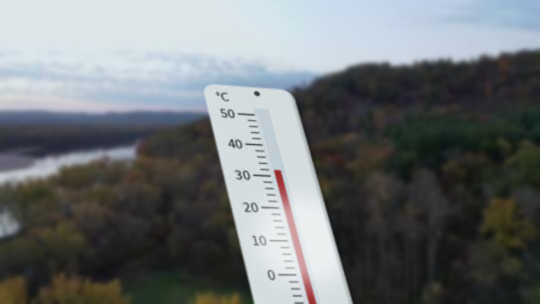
32°C
